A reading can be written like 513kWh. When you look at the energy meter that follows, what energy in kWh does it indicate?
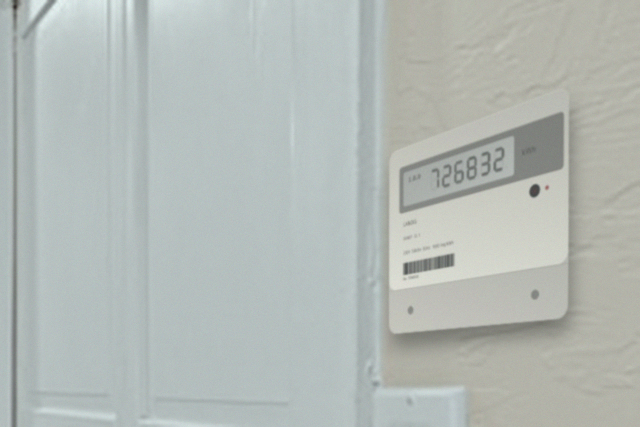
726832kWh
